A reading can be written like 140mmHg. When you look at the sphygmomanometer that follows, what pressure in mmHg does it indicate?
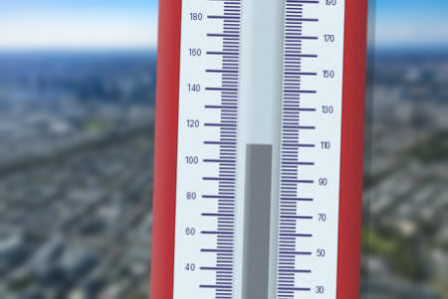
110mmHg
